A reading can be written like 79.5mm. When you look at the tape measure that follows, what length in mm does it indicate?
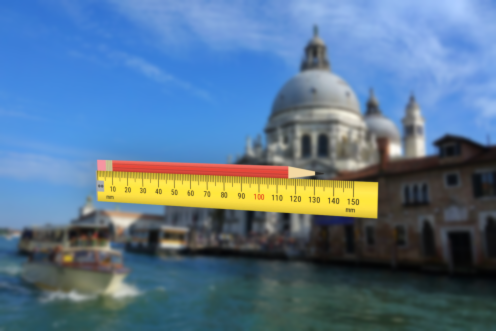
135mm
